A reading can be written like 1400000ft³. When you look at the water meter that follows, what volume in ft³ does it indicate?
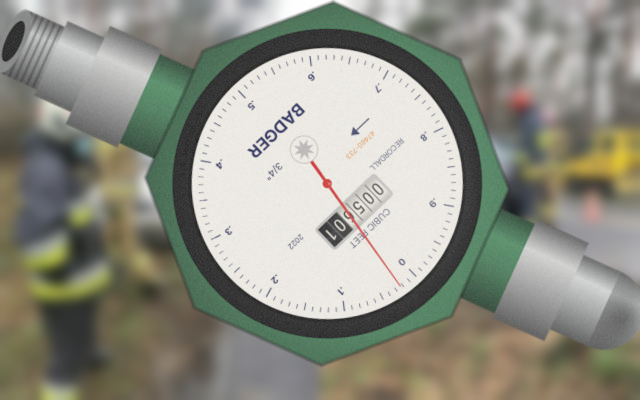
5601.02ft³
